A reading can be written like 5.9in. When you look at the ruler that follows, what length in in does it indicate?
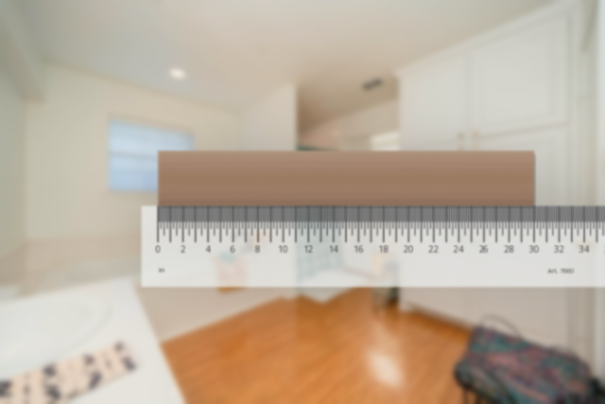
30in
